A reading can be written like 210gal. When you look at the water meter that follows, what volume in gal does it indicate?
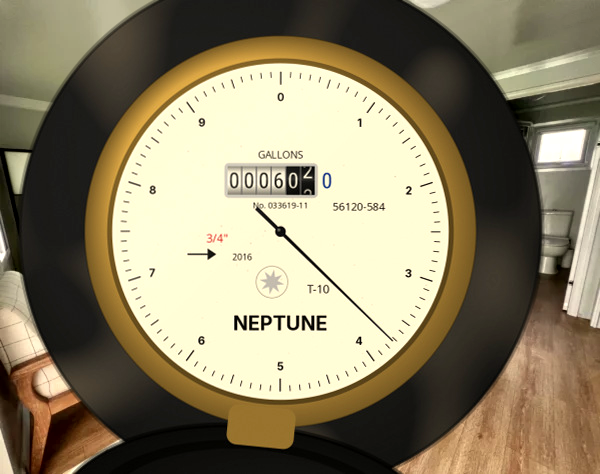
6023.7gal
